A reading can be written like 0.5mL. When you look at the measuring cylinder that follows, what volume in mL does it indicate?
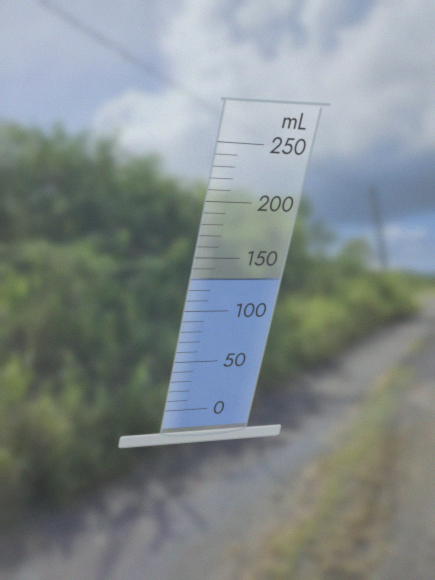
130mL
